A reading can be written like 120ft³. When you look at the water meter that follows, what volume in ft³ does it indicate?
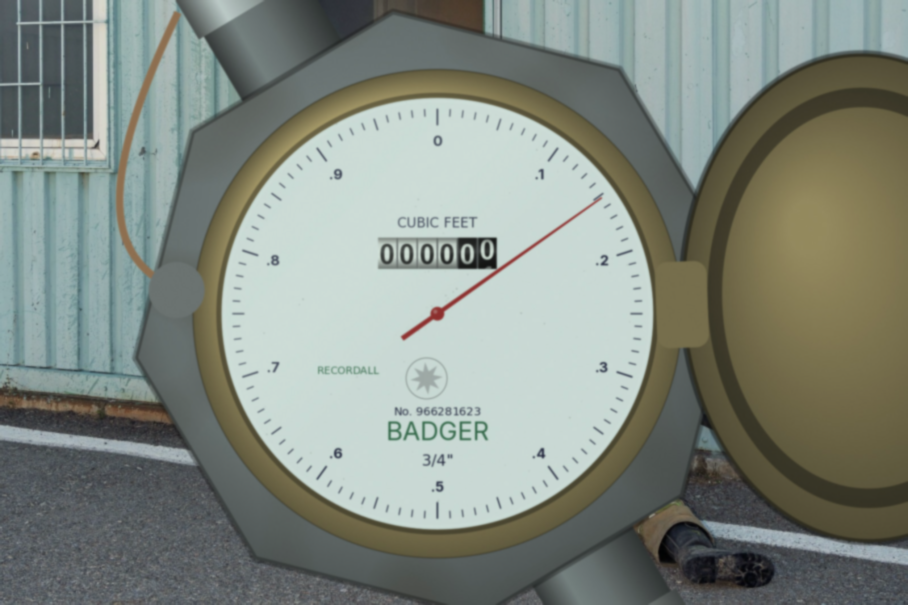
0.15ft³
